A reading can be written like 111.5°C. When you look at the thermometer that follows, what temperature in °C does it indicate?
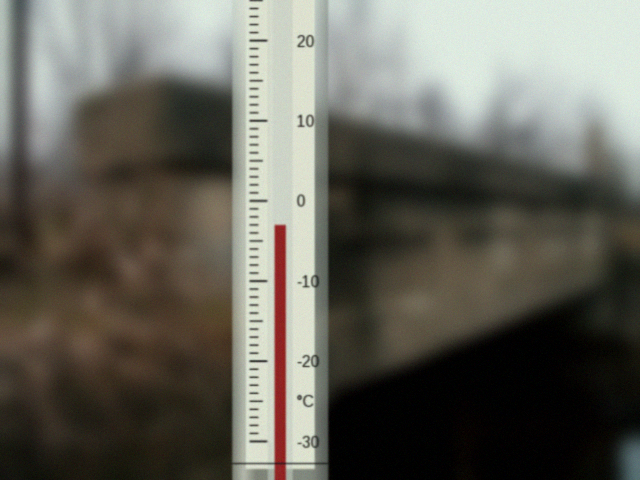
-3°C
